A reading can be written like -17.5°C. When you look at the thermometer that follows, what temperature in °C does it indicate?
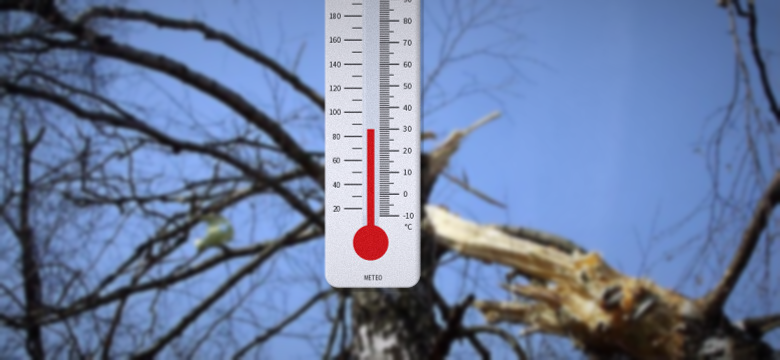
30°C
